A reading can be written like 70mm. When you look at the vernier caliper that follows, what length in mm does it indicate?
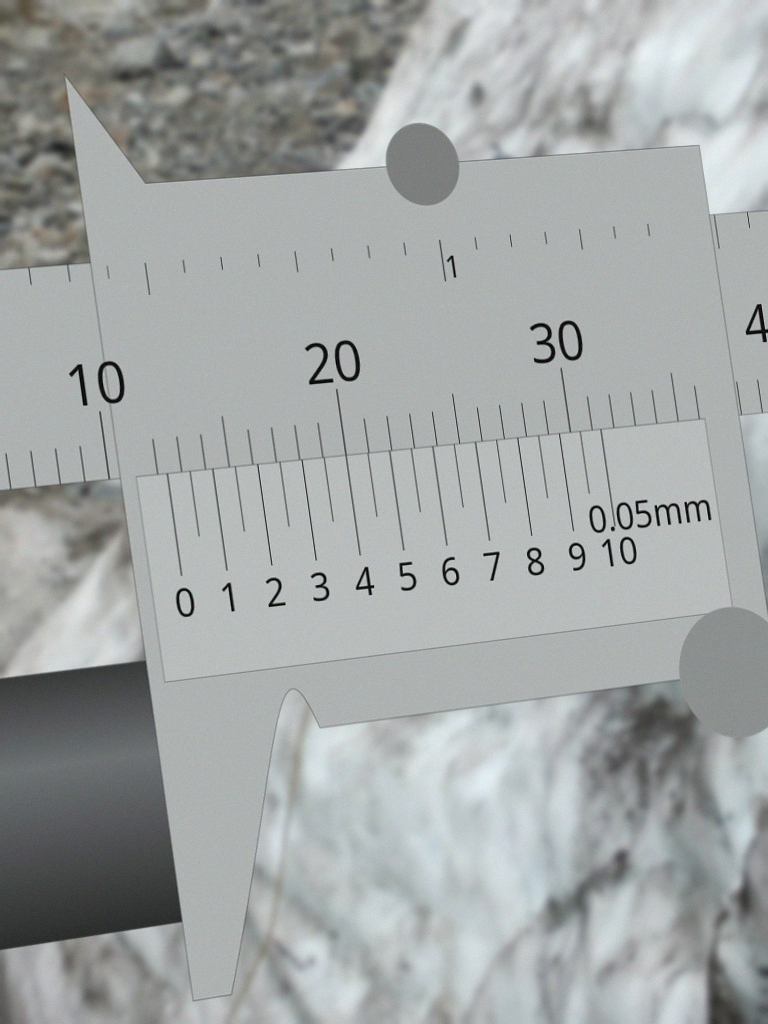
12.40mm
